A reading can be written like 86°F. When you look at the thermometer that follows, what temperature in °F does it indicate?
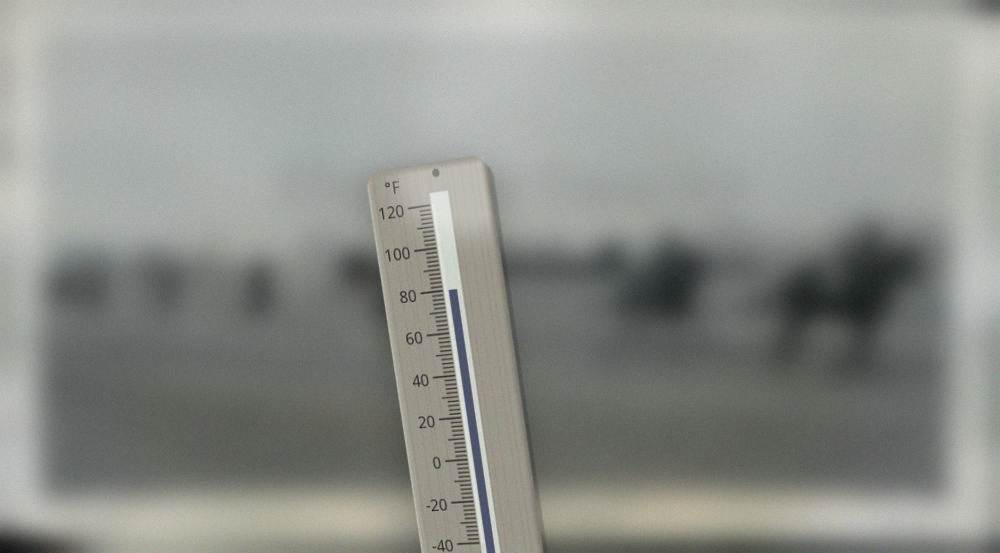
80°F
